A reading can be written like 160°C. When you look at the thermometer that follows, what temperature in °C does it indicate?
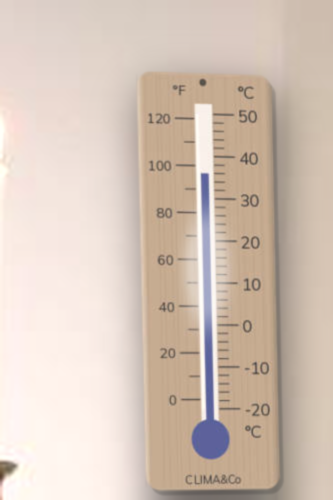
36°C
